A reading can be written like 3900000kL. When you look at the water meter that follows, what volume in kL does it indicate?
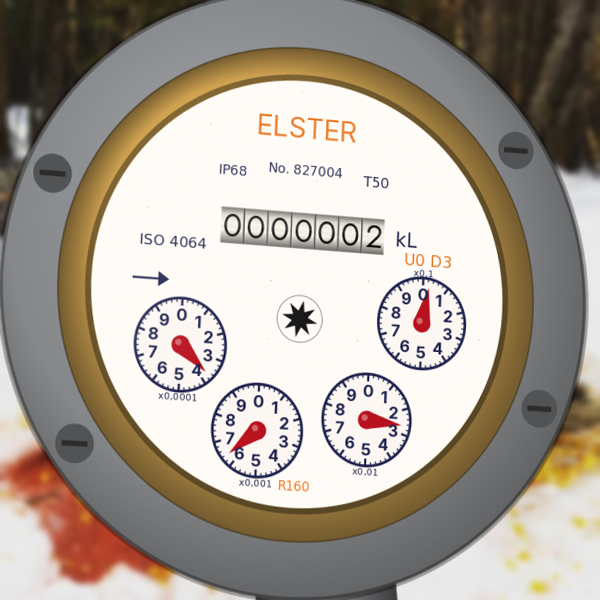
2.0263kL
